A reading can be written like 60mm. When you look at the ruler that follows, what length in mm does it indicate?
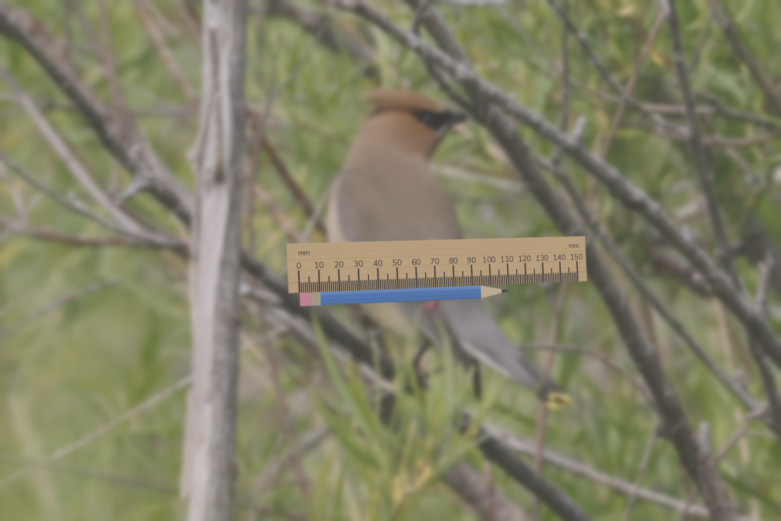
110mm
